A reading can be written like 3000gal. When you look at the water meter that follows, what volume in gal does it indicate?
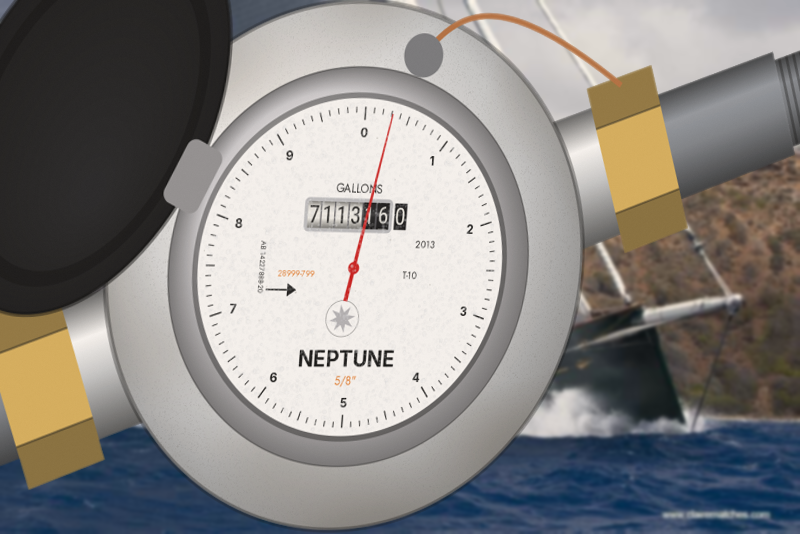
7113160.3gal
